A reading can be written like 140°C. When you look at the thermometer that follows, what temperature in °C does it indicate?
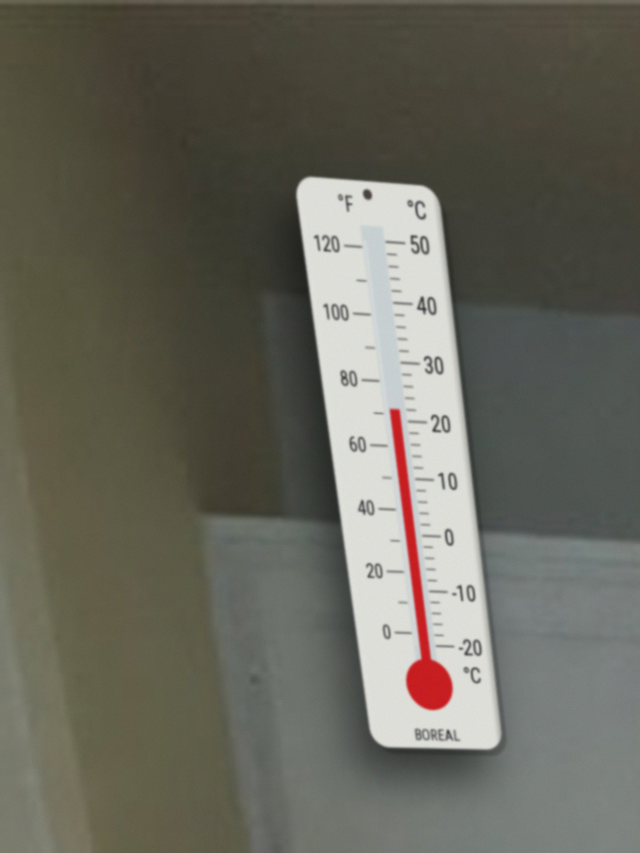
22°C
